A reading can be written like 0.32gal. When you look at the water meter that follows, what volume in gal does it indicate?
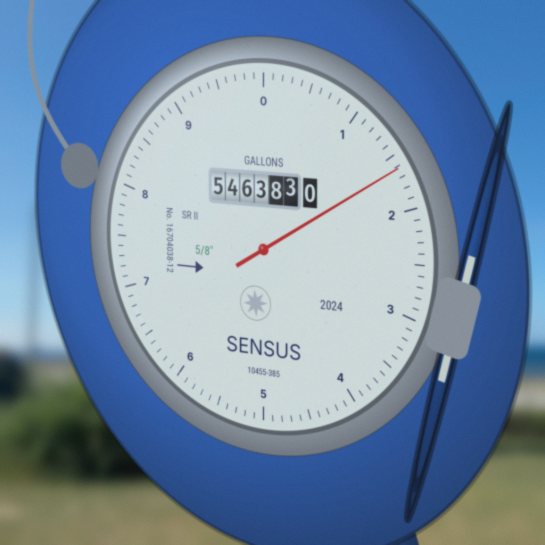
5463831.6gal
